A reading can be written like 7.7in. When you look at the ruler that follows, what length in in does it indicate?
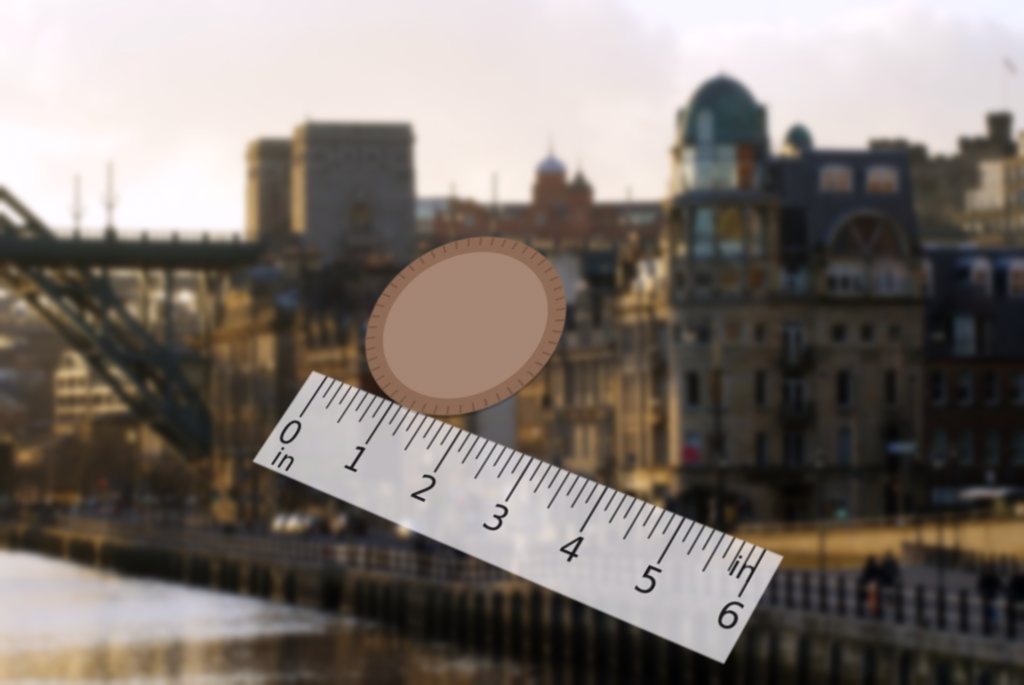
2.5in
